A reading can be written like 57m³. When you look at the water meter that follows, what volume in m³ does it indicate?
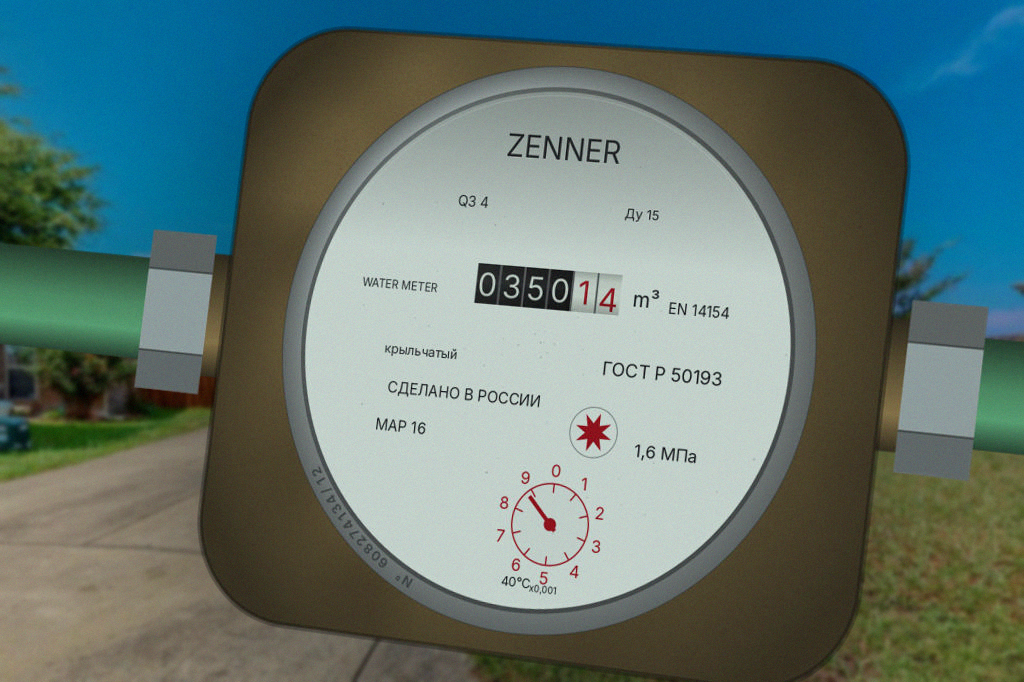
350.138m³
